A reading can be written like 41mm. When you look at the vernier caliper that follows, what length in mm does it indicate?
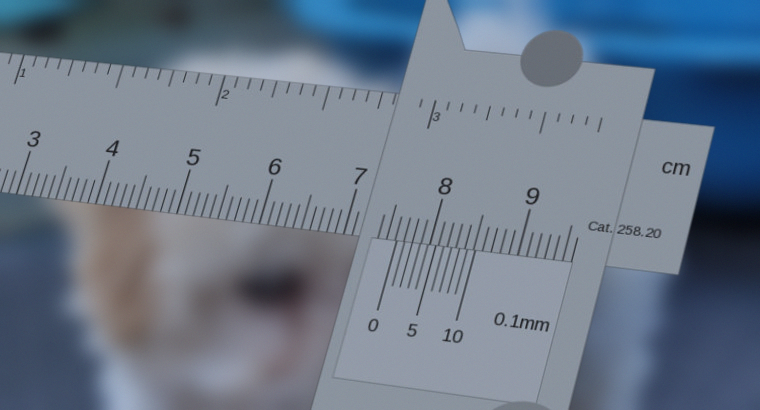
76.2mm
